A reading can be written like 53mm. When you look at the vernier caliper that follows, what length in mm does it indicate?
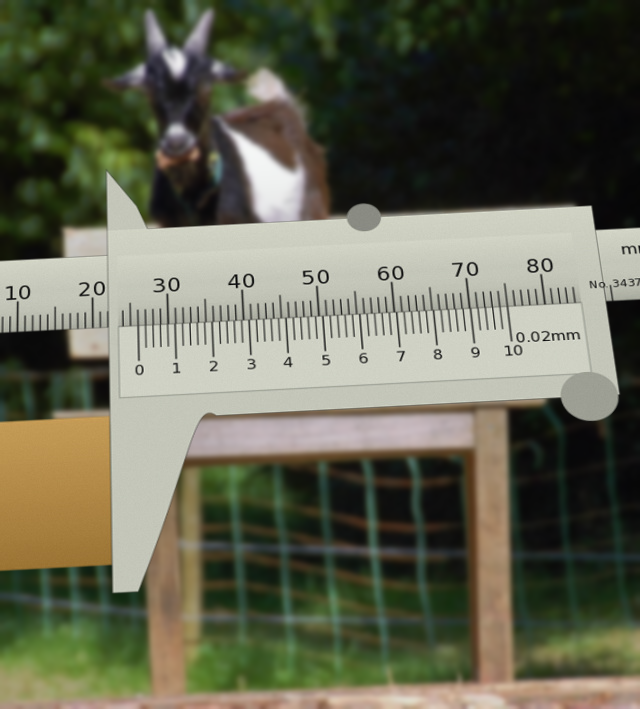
26.0mm
